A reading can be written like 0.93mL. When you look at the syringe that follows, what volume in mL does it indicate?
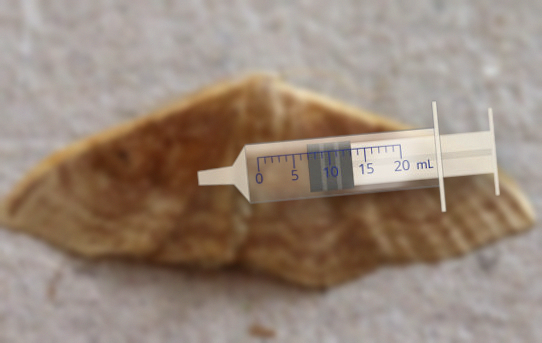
7mL
